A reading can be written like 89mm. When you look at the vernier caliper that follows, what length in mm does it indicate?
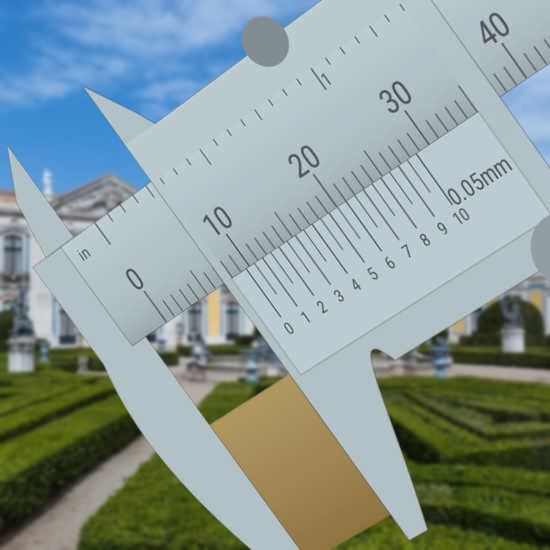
9.6mm
